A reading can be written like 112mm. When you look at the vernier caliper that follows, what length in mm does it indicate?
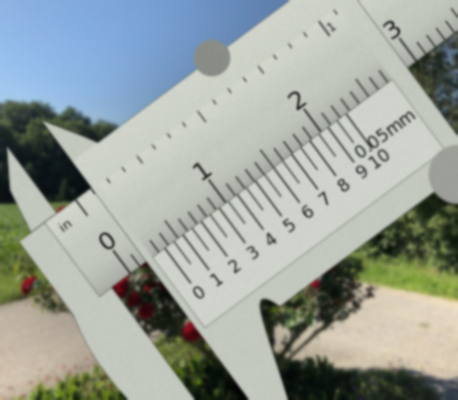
3.6mm
